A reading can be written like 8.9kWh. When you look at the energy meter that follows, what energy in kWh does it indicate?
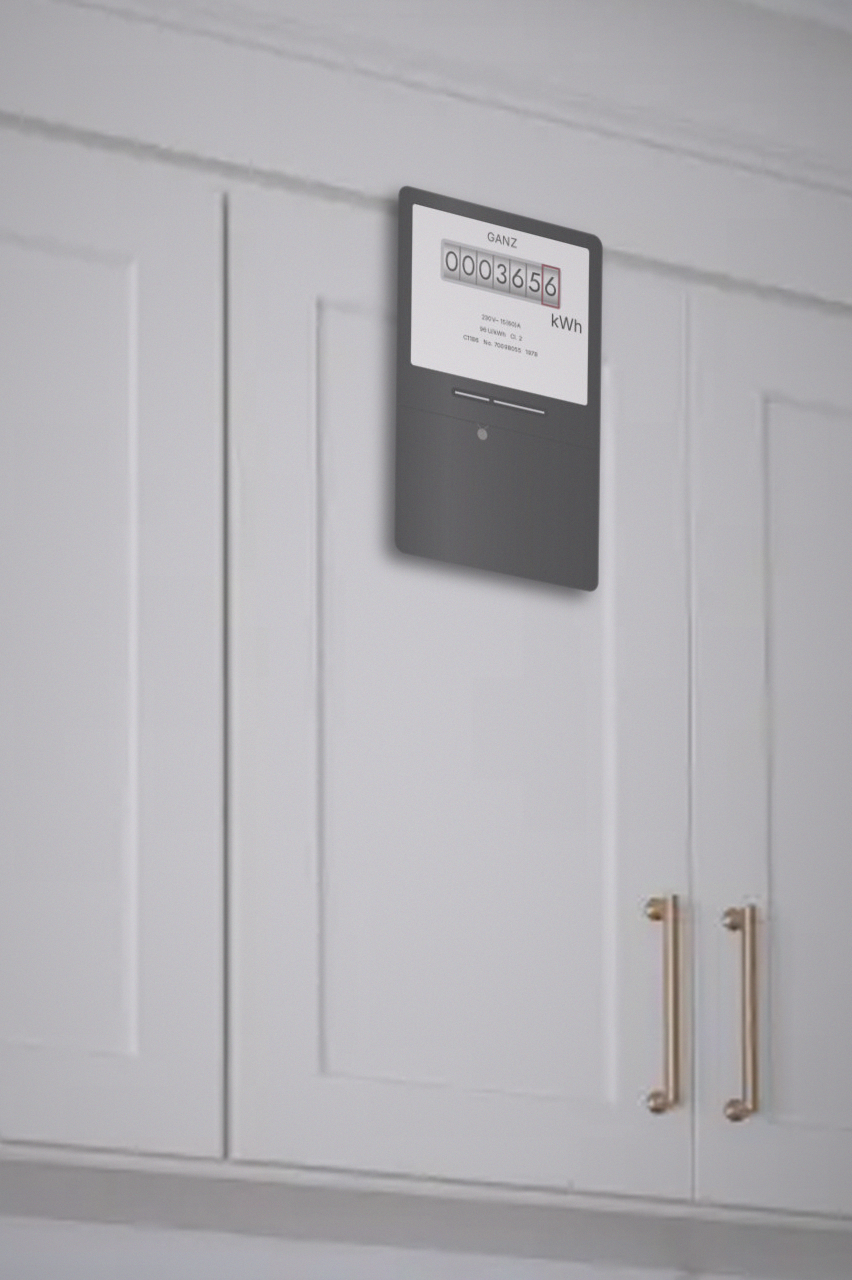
365.6kWh
